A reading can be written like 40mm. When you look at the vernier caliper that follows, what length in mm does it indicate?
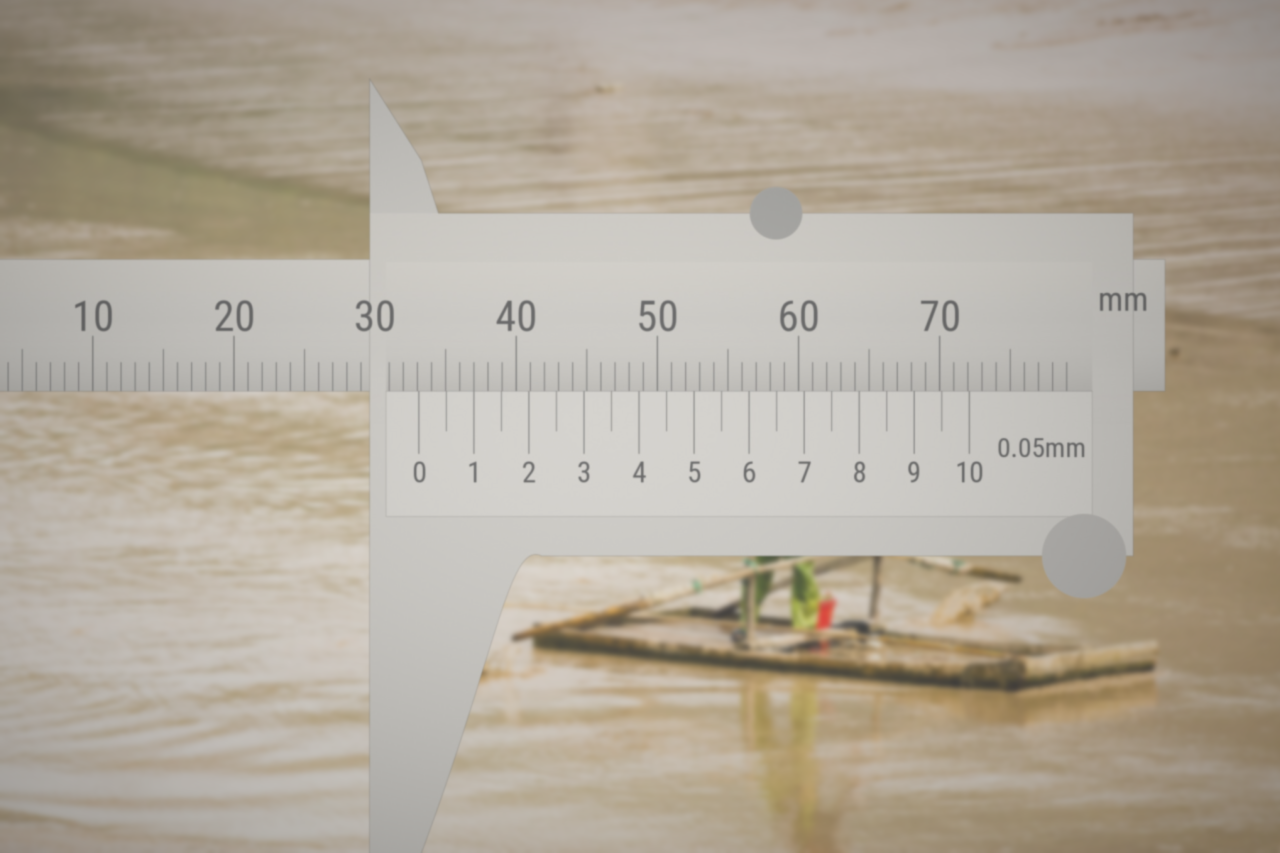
33.1mm
